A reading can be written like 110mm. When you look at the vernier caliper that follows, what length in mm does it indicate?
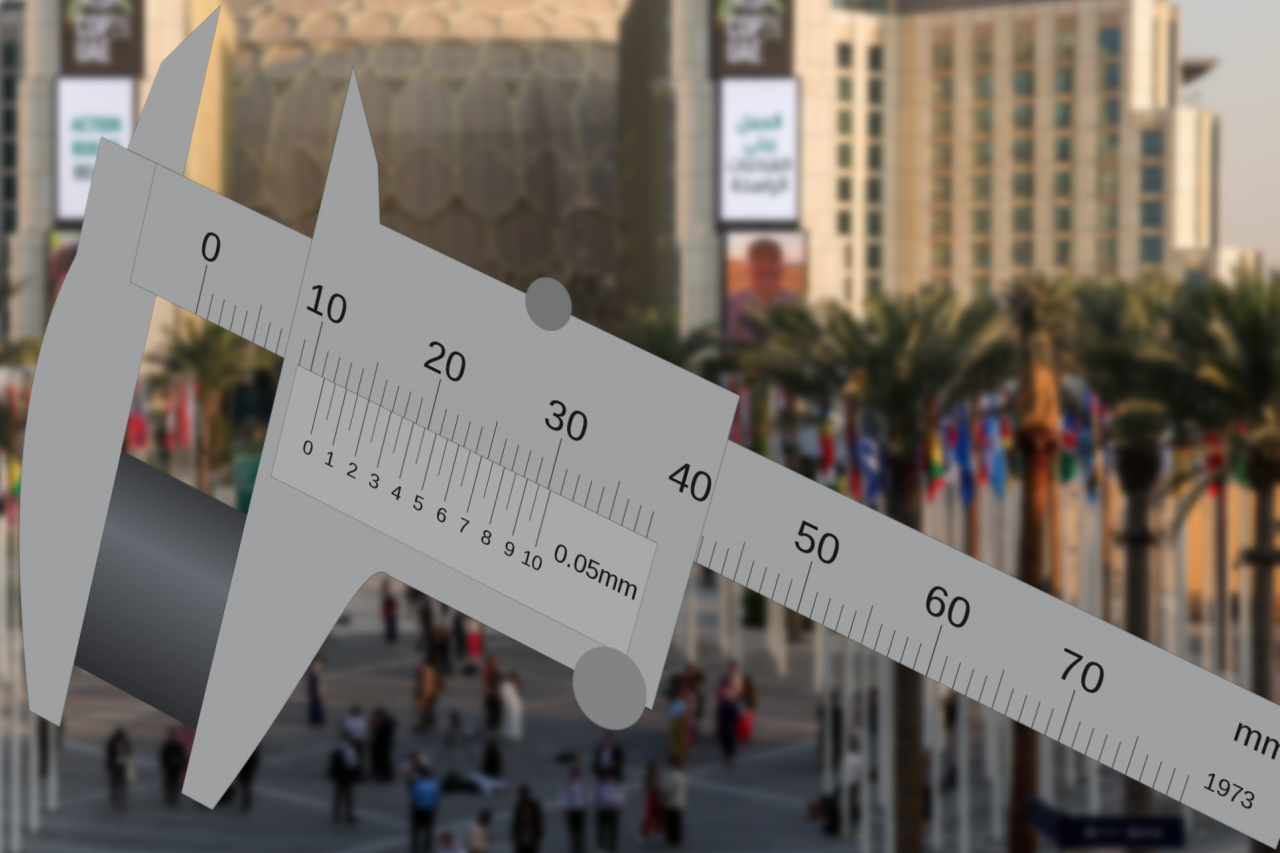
11.2mm
